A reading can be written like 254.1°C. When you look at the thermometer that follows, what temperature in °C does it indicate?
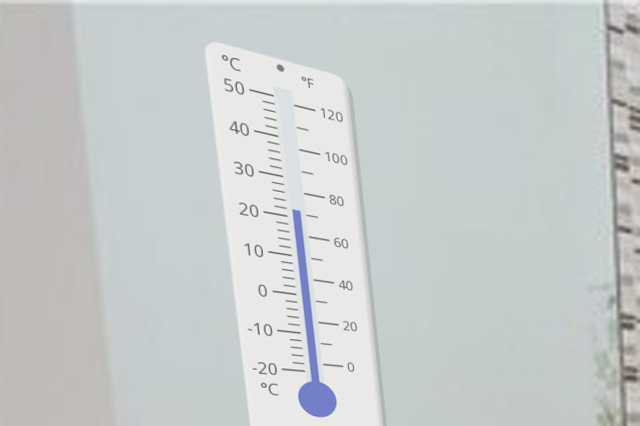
22°C
